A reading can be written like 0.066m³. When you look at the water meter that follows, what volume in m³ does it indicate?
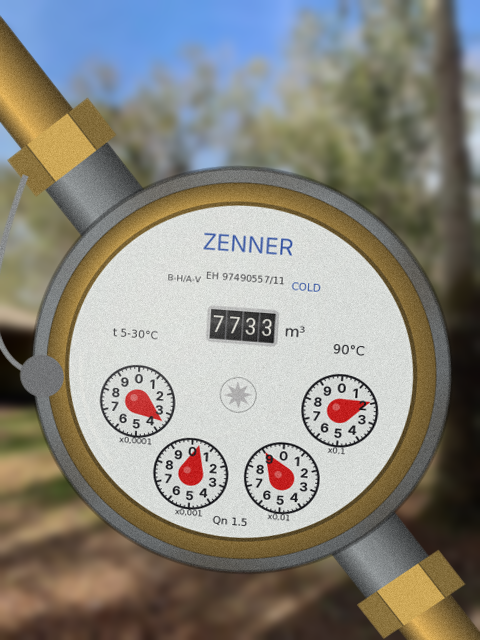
7733.1903m³
